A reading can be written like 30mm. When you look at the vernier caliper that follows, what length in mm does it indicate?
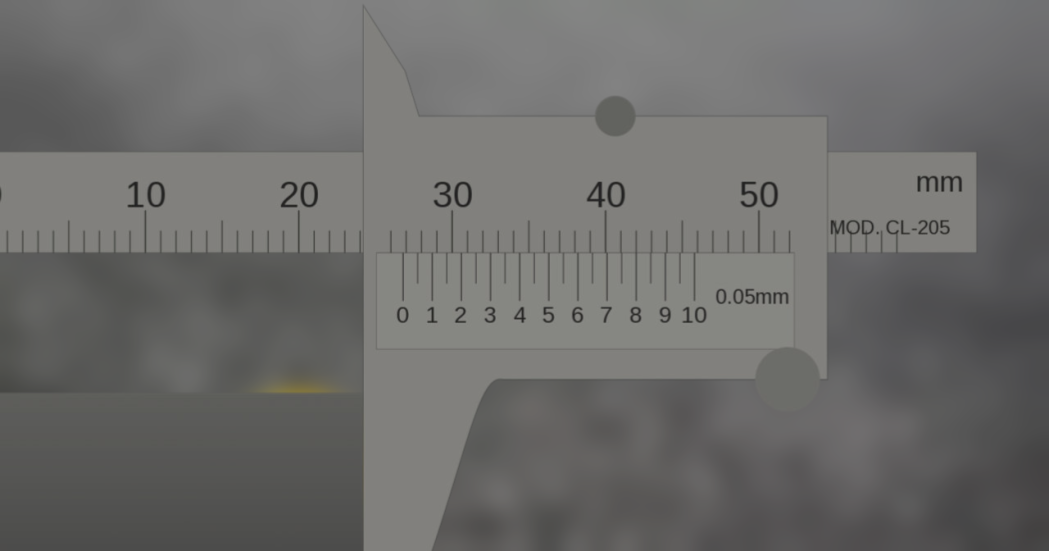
26.8mm
